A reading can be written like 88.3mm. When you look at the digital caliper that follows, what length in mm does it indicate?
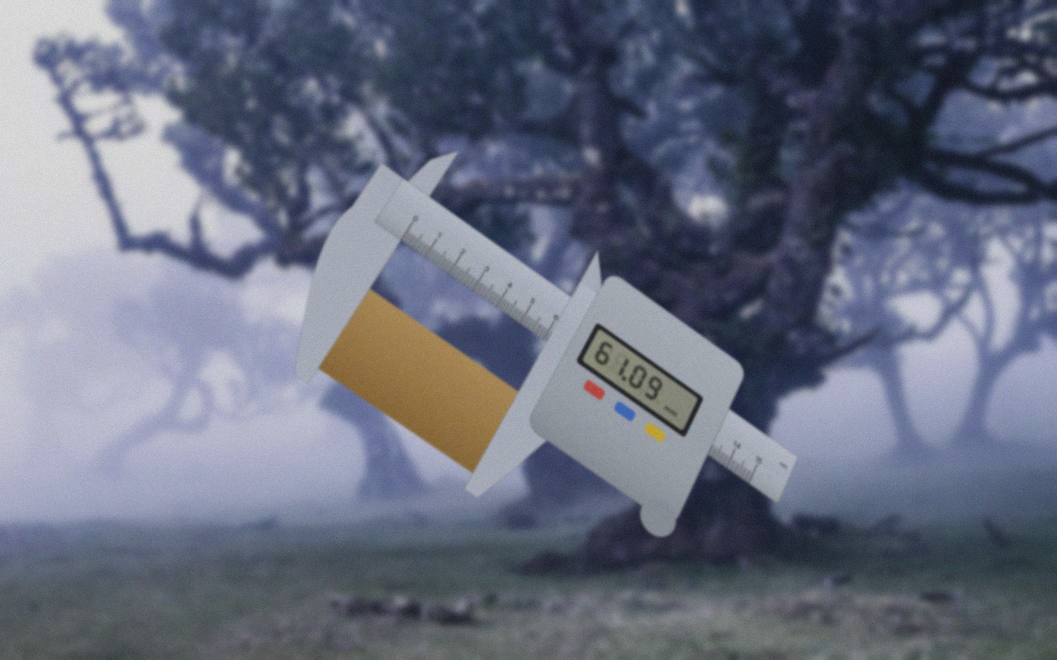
61.09mm
